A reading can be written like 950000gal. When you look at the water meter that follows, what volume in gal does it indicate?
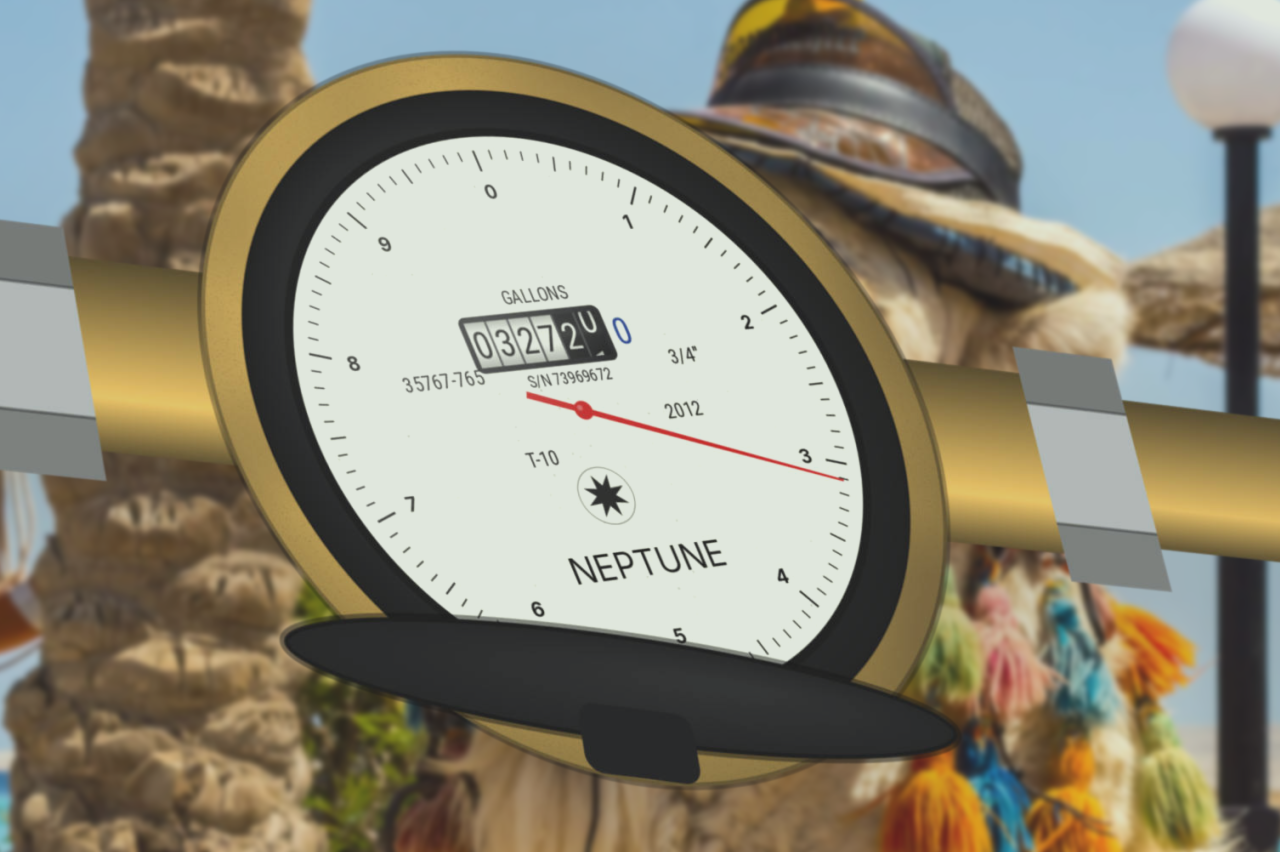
327203.1gal
